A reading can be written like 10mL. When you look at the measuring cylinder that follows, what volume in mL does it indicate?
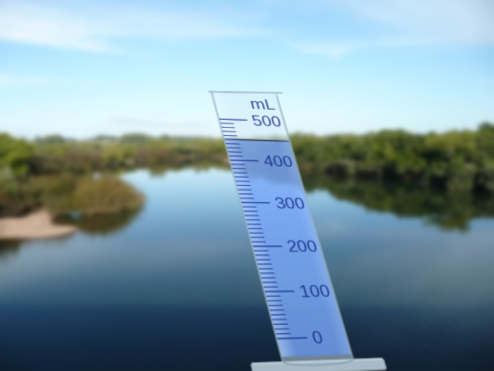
450mL
